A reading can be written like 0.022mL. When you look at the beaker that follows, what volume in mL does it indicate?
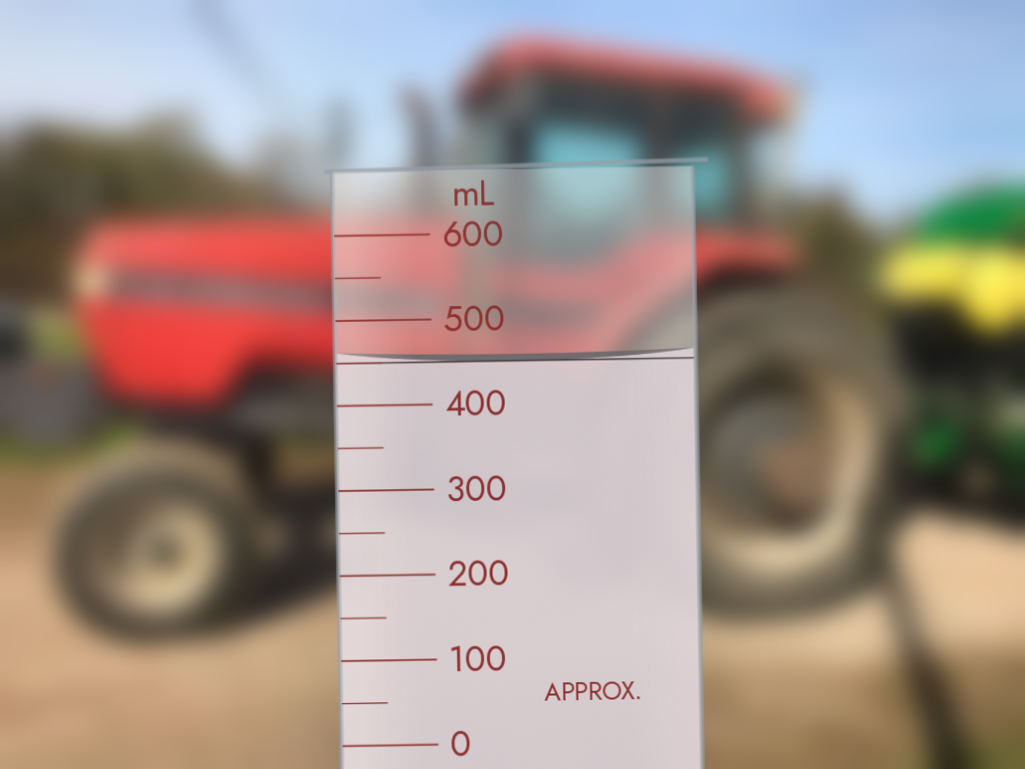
450mL
